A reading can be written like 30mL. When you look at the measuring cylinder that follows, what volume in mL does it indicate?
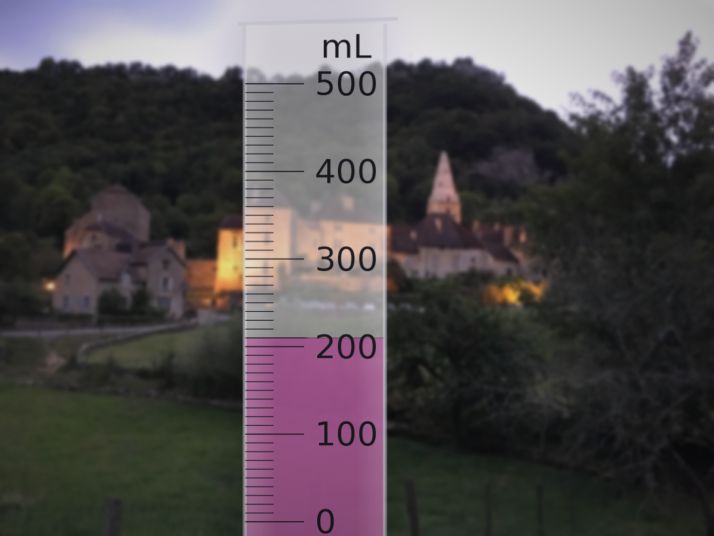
210mL
